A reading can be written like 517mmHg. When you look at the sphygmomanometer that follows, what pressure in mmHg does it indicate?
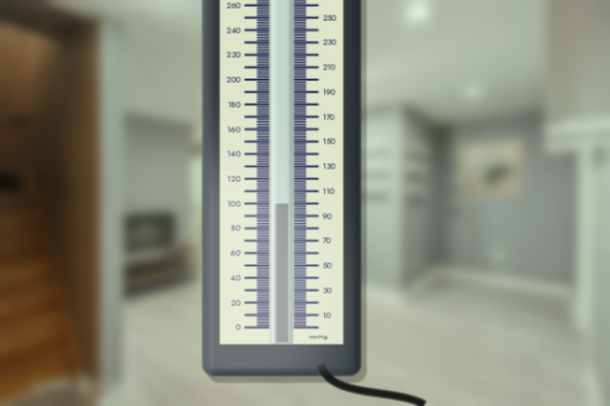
100mmHg
